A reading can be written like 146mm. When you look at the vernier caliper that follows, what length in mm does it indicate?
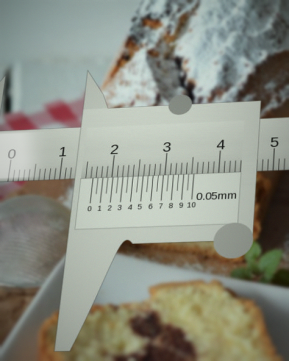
16.4mm
